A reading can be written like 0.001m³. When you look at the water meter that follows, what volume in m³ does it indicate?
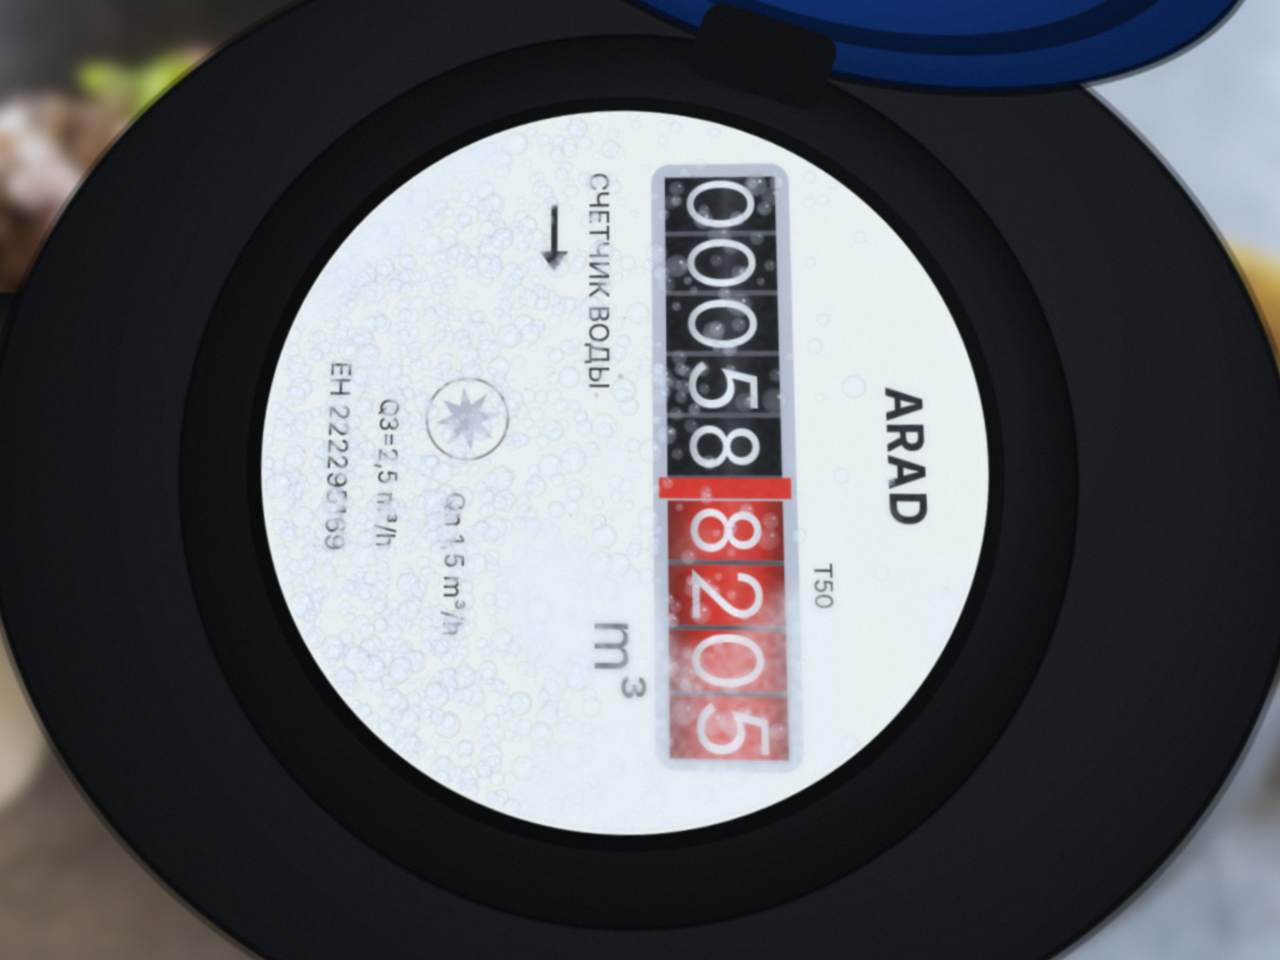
58.8205m³
